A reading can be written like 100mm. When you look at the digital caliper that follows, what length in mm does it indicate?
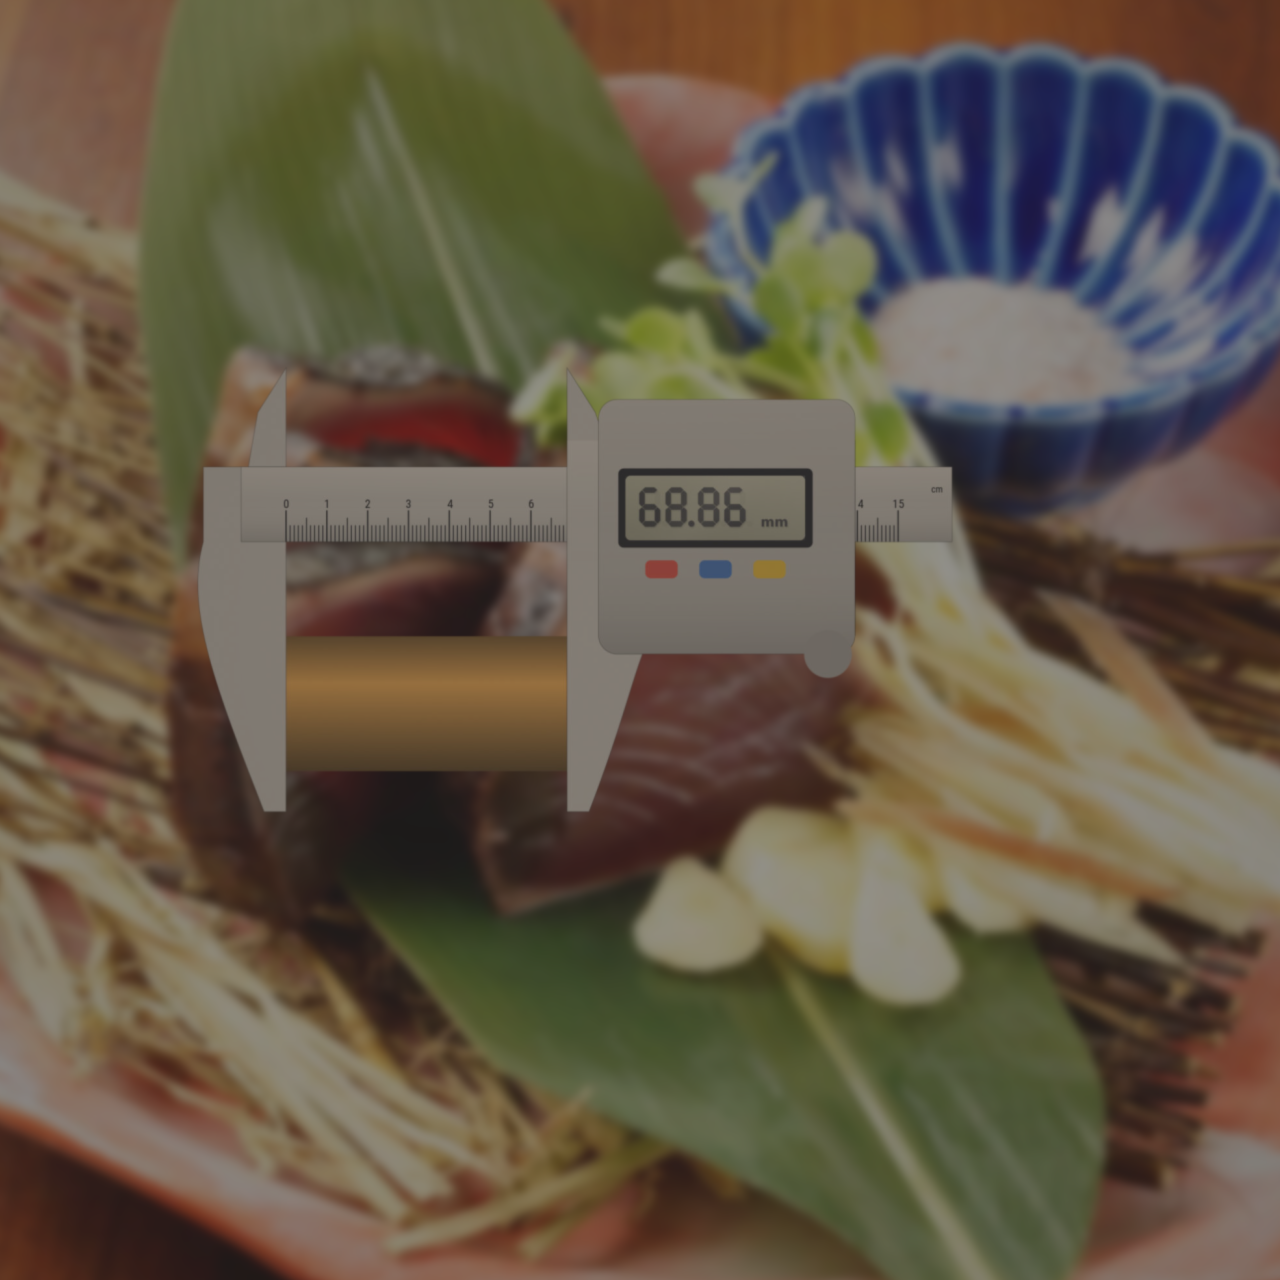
68.86mm
